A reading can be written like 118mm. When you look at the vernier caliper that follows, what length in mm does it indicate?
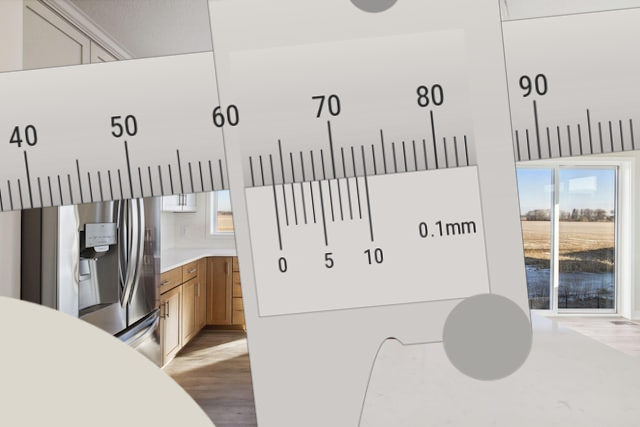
64.0mm
